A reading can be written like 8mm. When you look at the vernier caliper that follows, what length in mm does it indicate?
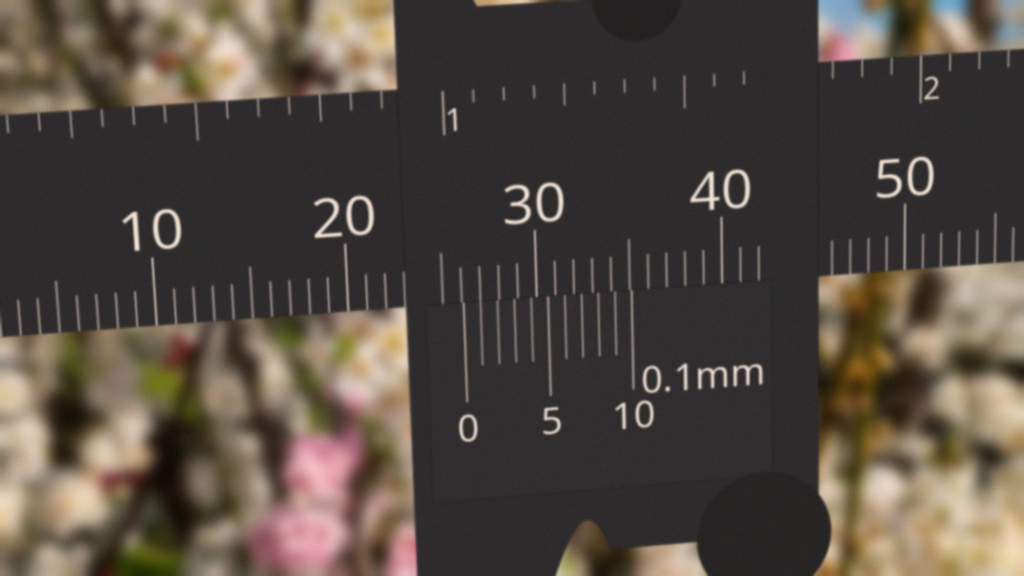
26.1mm
